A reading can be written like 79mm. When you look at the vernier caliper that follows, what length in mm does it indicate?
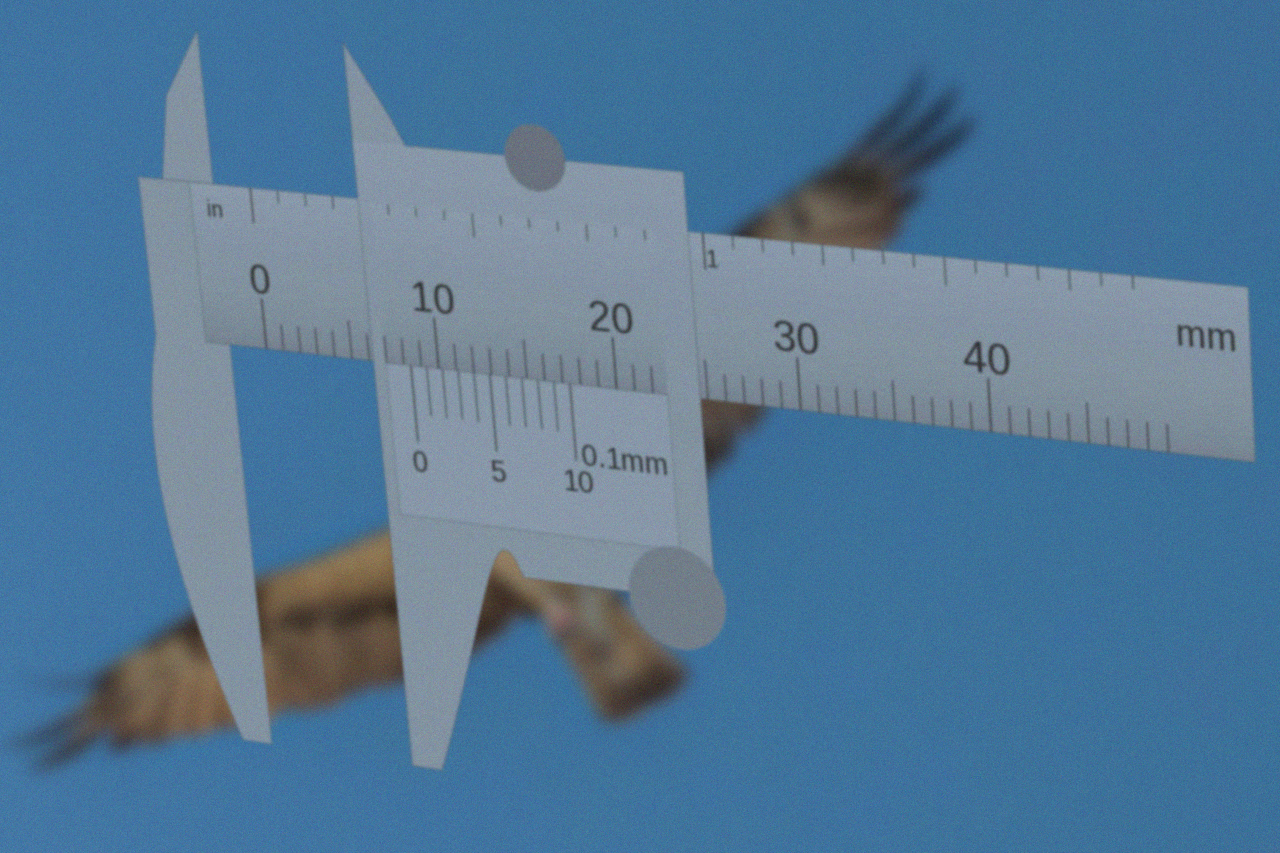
8.4mm
